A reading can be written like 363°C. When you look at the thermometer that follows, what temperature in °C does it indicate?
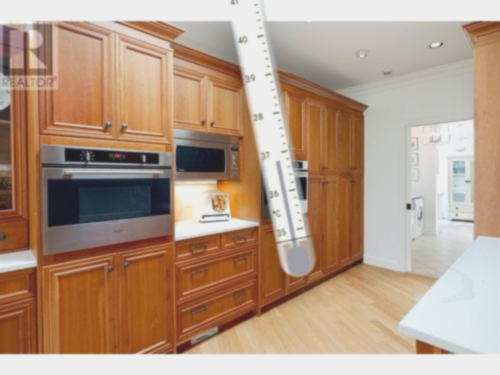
36.8°C
